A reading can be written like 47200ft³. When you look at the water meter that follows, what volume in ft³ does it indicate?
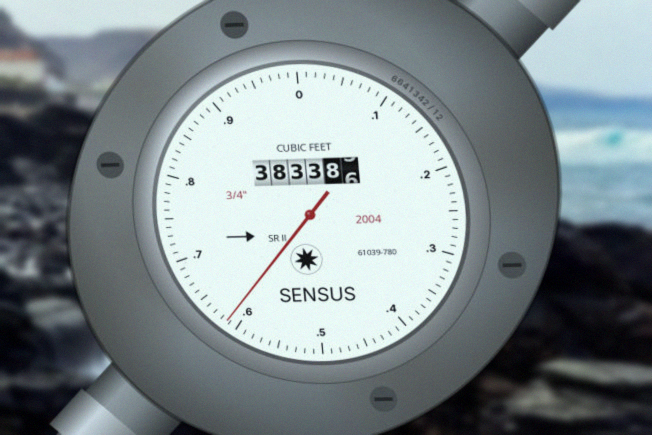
383385.61ft³
